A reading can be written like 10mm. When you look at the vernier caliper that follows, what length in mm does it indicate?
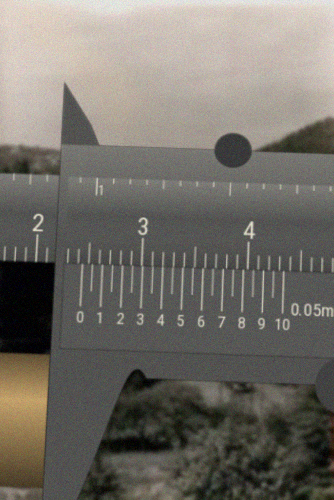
24.4mm
